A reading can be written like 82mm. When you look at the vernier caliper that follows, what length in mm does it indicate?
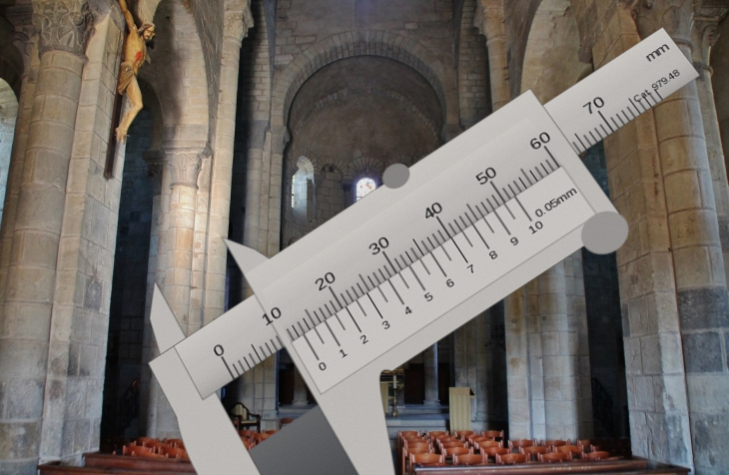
12.8mm
